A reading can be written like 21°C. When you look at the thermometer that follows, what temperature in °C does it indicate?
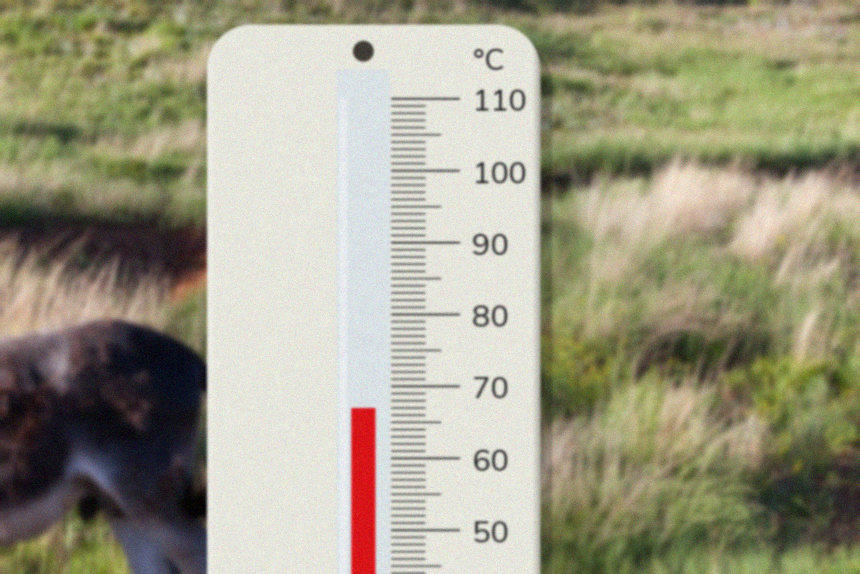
67°C
